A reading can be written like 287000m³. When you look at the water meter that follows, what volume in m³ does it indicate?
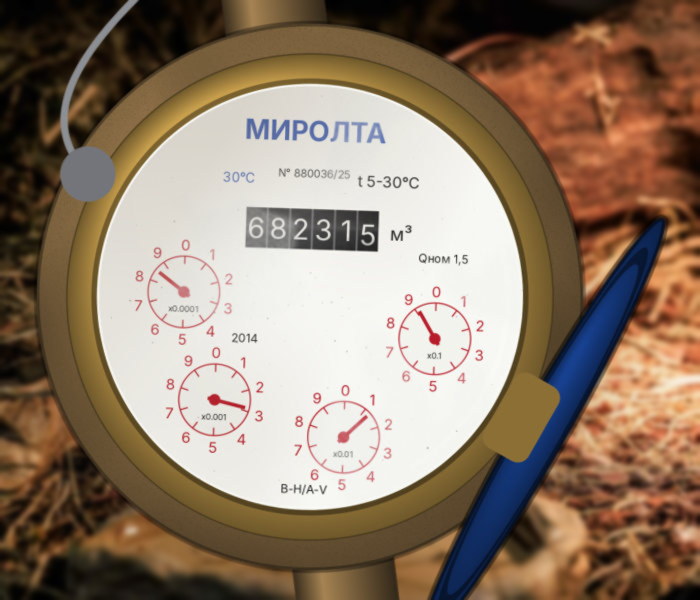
682314.9128m³
